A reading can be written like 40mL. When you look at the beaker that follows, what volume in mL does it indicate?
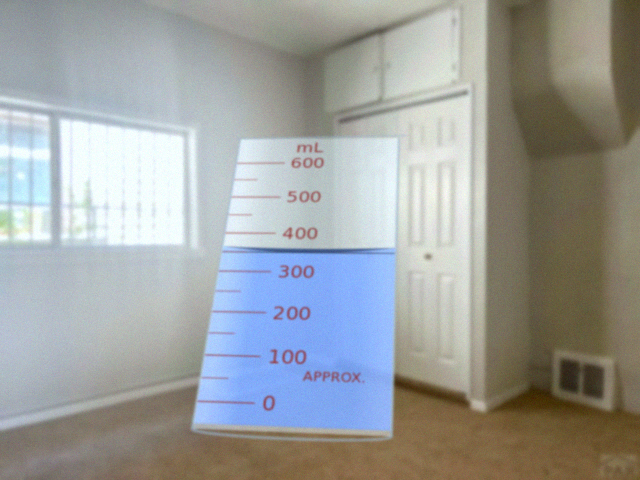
350mL
